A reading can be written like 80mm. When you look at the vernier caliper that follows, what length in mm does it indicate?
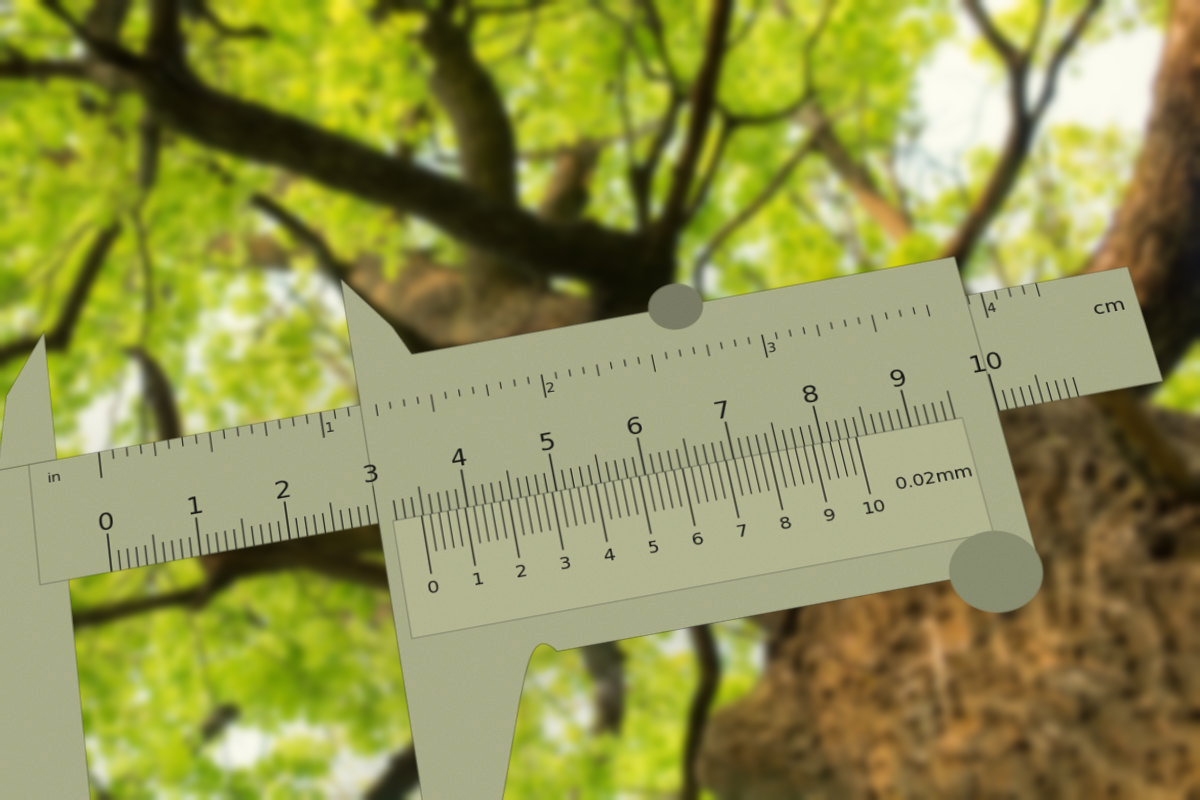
34.8mm
